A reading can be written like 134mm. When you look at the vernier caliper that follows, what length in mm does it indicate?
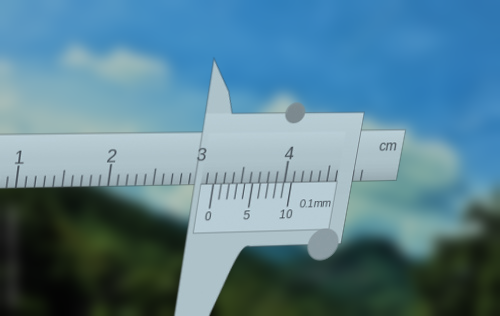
31.8mm
